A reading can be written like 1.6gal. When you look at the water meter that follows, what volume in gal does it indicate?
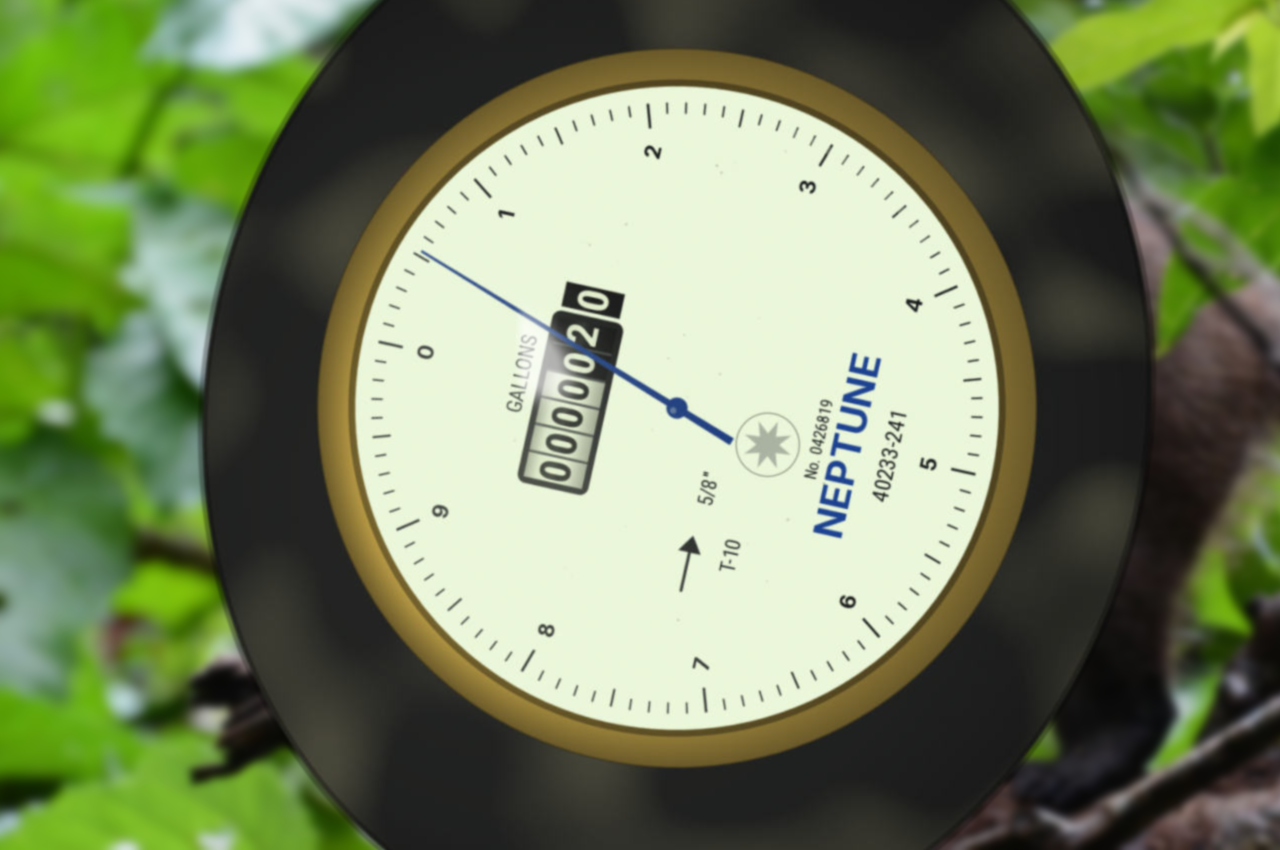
20.5gal
